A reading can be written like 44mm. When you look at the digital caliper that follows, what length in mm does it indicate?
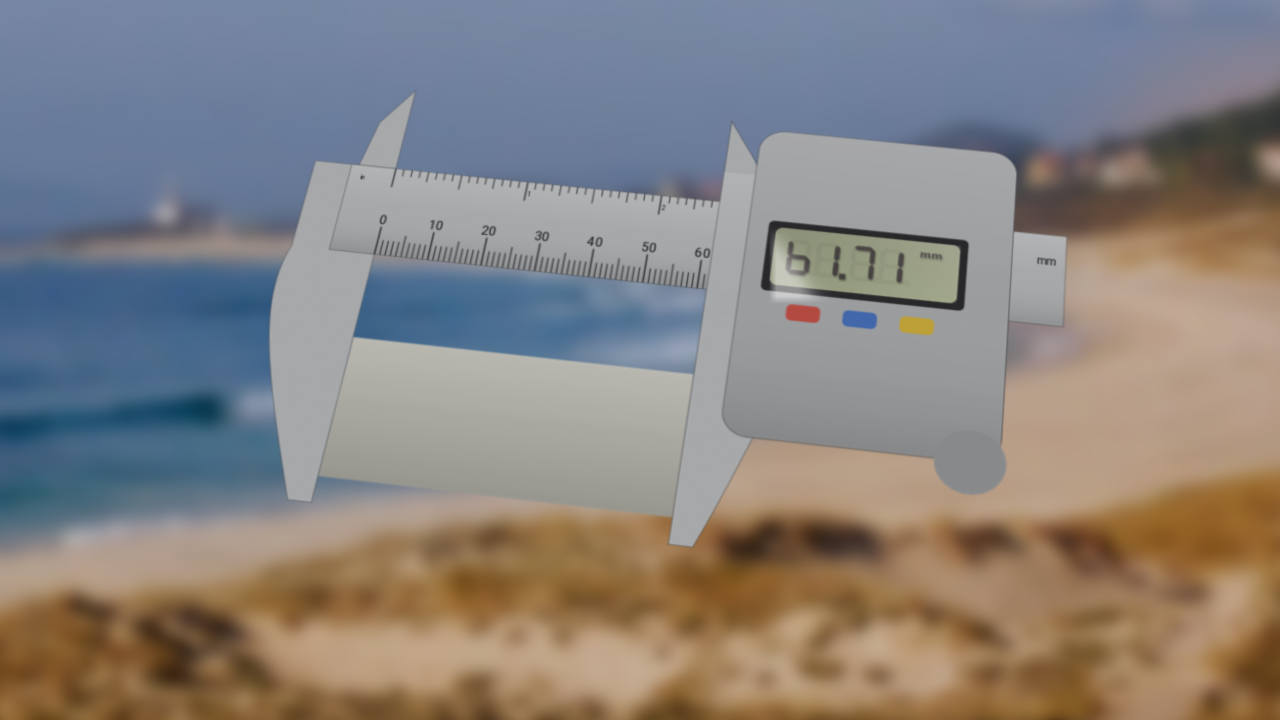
61.71mm
